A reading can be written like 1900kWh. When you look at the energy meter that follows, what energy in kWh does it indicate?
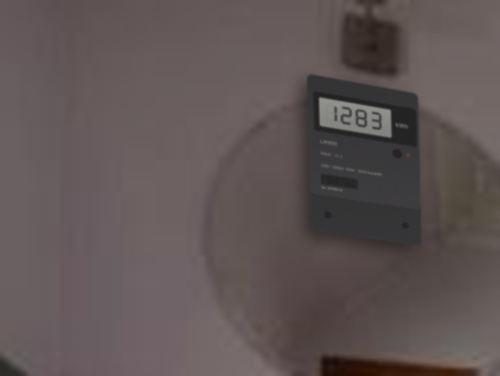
1283kWh
